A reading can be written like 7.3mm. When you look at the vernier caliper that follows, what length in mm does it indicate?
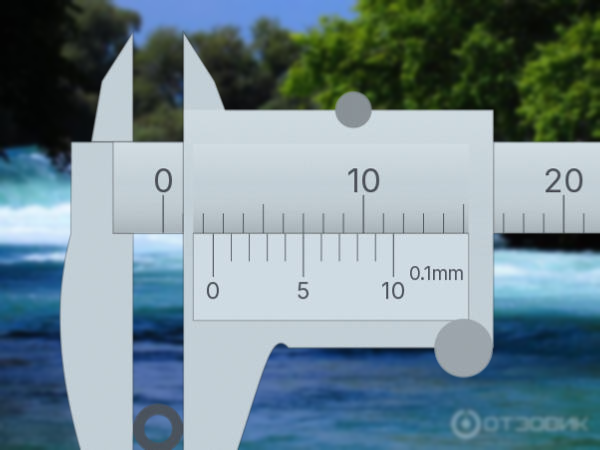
2.5mm
